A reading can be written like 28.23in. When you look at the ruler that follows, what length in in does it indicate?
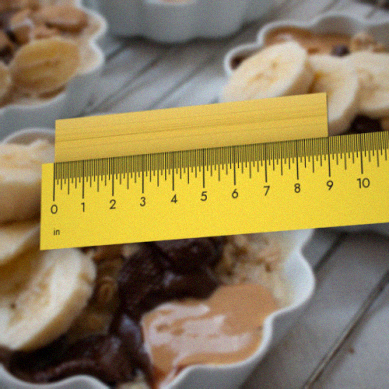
9in
